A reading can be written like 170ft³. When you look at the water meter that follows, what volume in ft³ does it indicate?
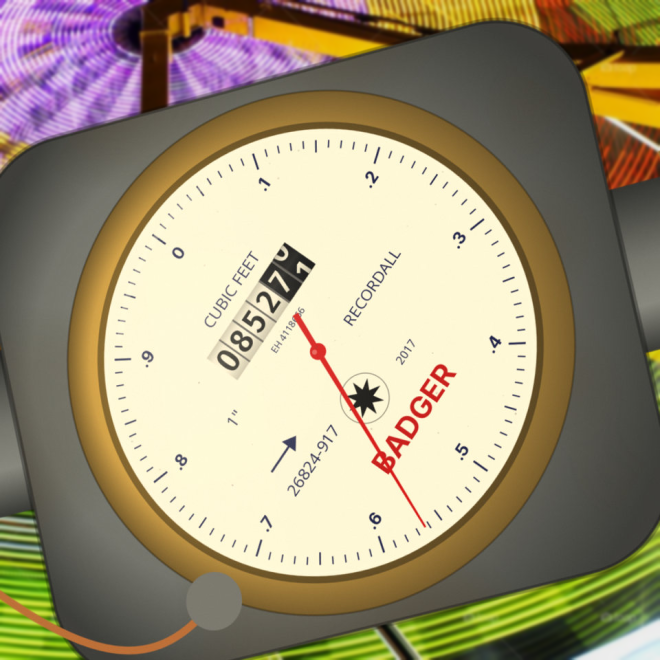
85270.56ft³
